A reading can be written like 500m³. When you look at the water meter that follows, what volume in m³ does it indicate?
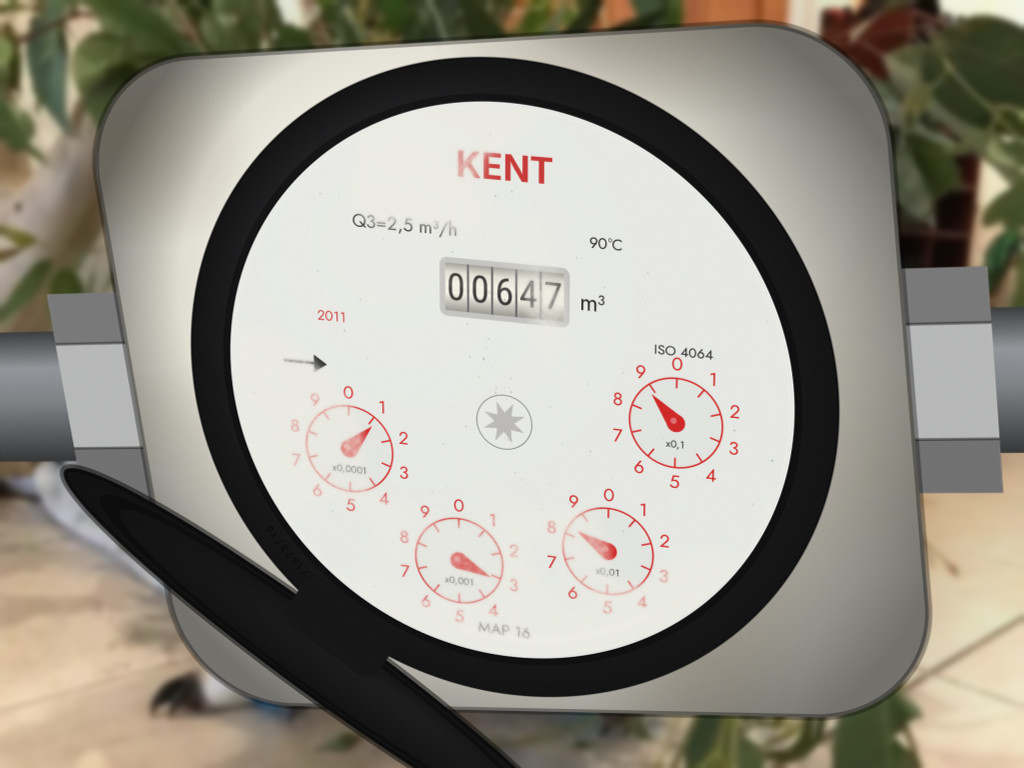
647.8831m³
